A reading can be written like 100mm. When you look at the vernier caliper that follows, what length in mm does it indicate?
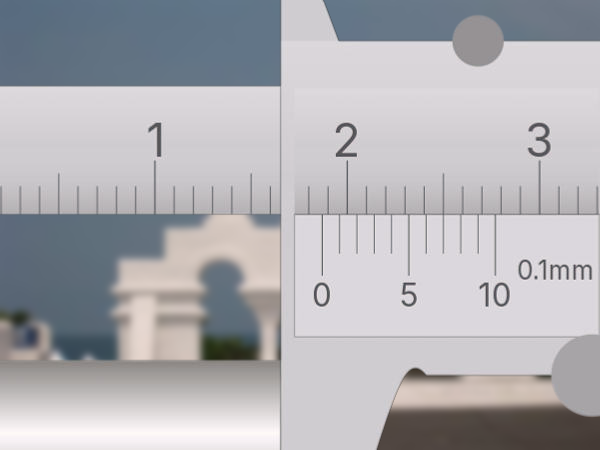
18.7mm
